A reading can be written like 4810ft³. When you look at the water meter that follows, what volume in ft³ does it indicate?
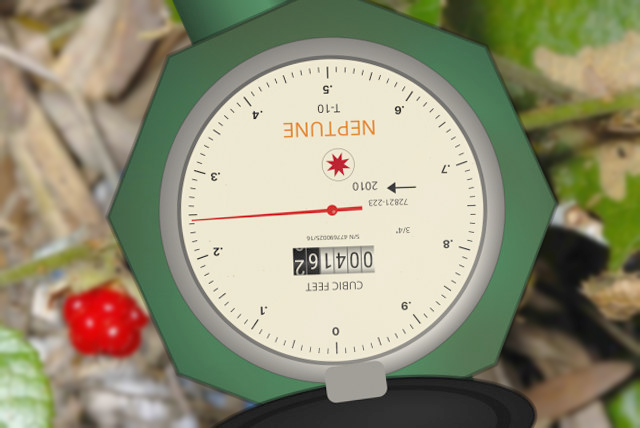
4162.24ft³
